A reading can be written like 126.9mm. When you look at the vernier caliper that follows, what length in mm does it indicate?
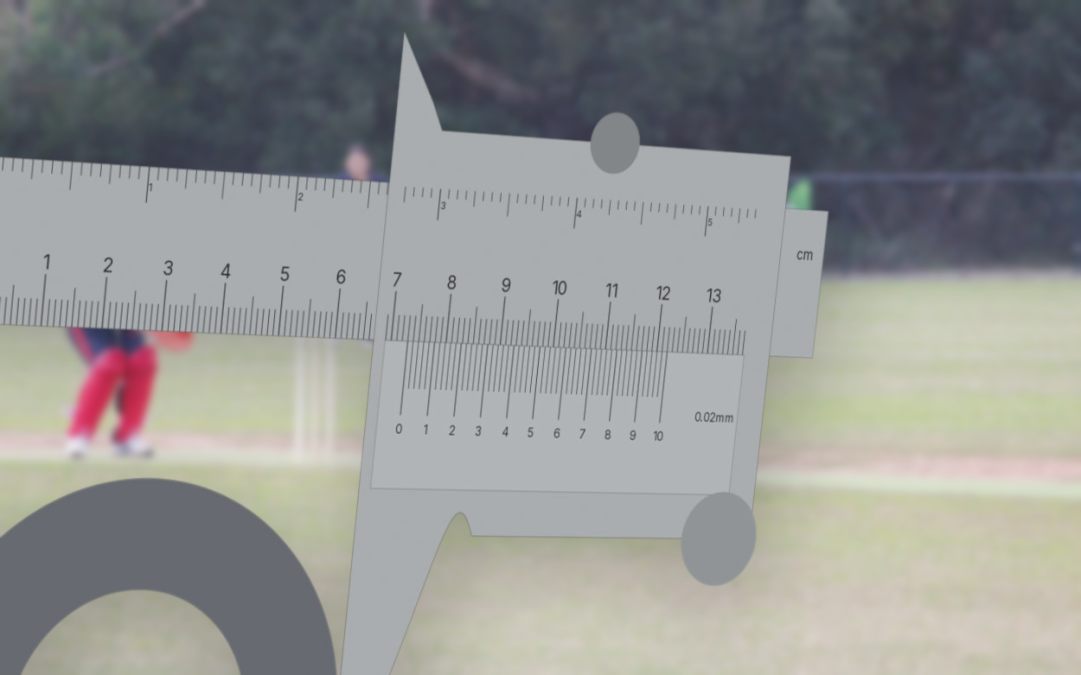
73.0mm
